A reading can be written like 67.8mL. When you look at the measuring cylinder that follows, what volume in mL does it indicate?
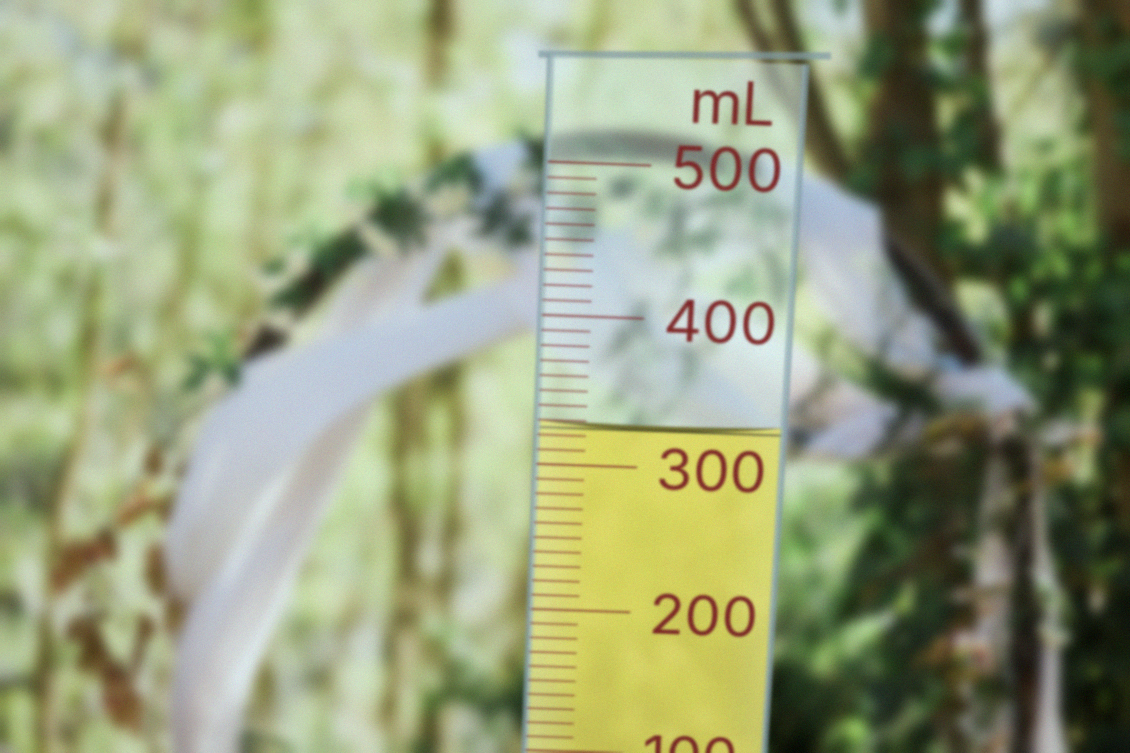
325mL
